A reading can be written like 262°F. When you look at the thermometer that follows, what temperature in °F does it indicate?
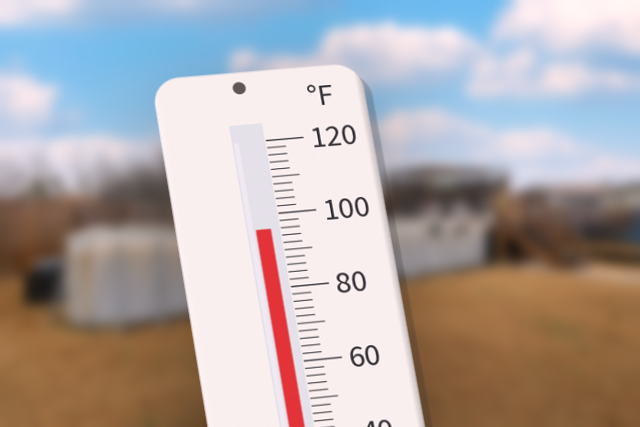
96°F
